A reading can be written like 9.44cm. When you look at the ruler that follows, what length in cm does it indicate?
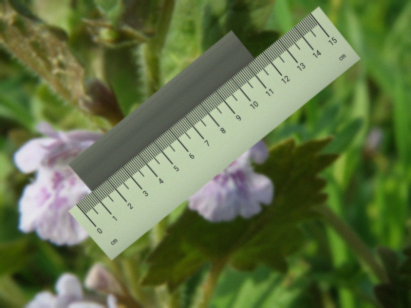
10.5cm
